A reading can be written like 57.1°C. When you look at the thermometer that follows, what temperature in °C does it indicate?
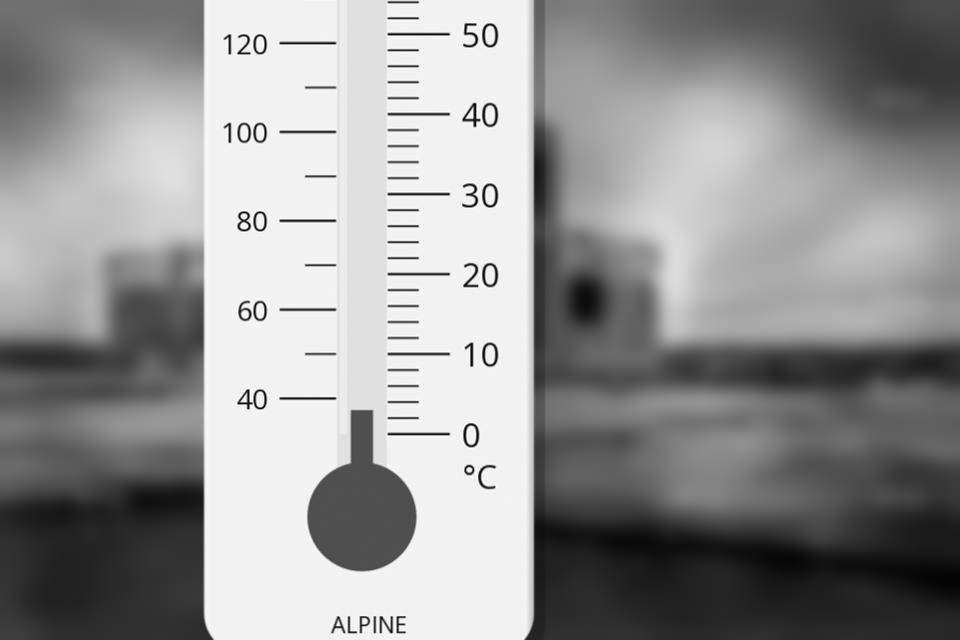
3°C
